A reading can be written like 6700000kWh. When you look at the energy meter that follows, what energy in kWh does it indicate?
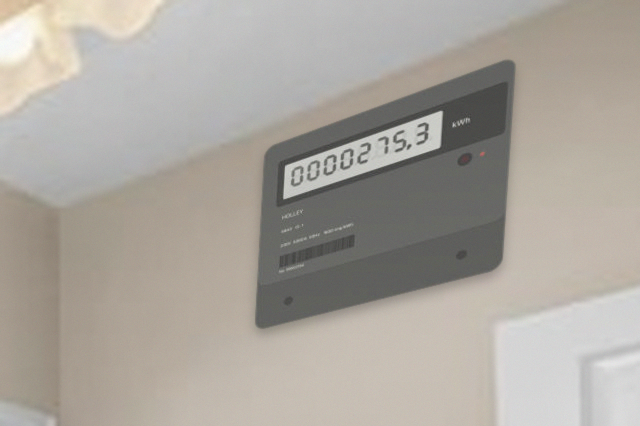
275.3kWh
